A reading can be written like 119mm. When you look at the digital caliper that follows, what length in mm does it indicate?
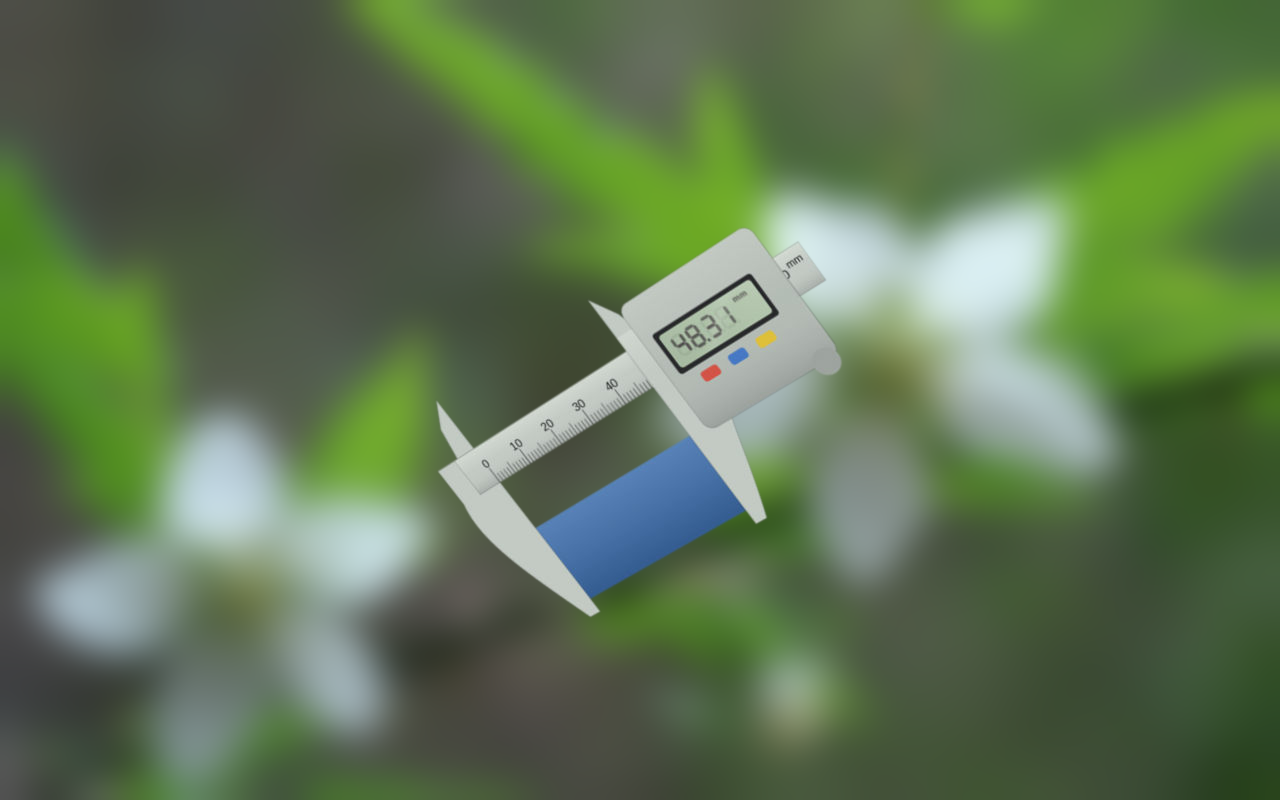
48.31mm
